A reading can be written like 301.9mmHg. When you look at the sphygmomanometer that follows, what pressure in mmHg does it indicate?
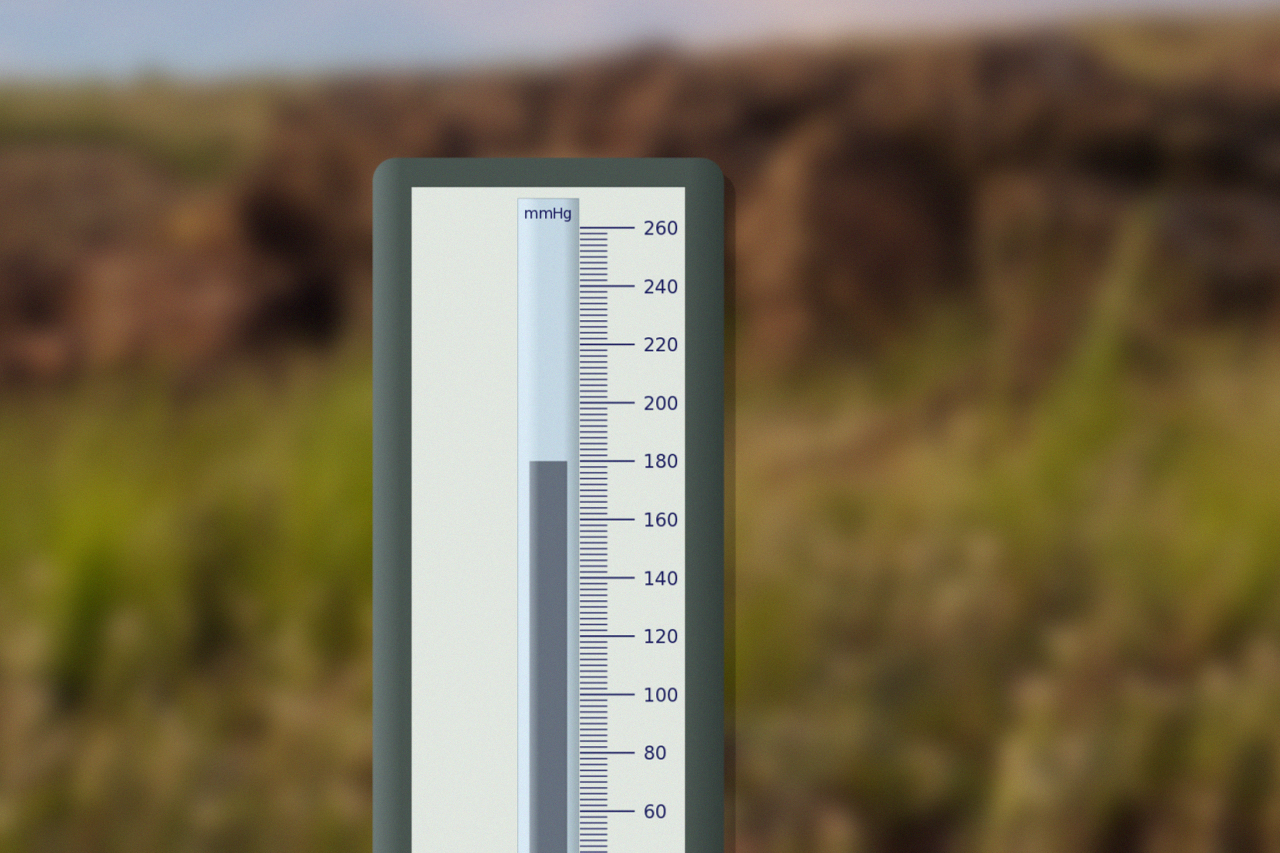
180mmHg
